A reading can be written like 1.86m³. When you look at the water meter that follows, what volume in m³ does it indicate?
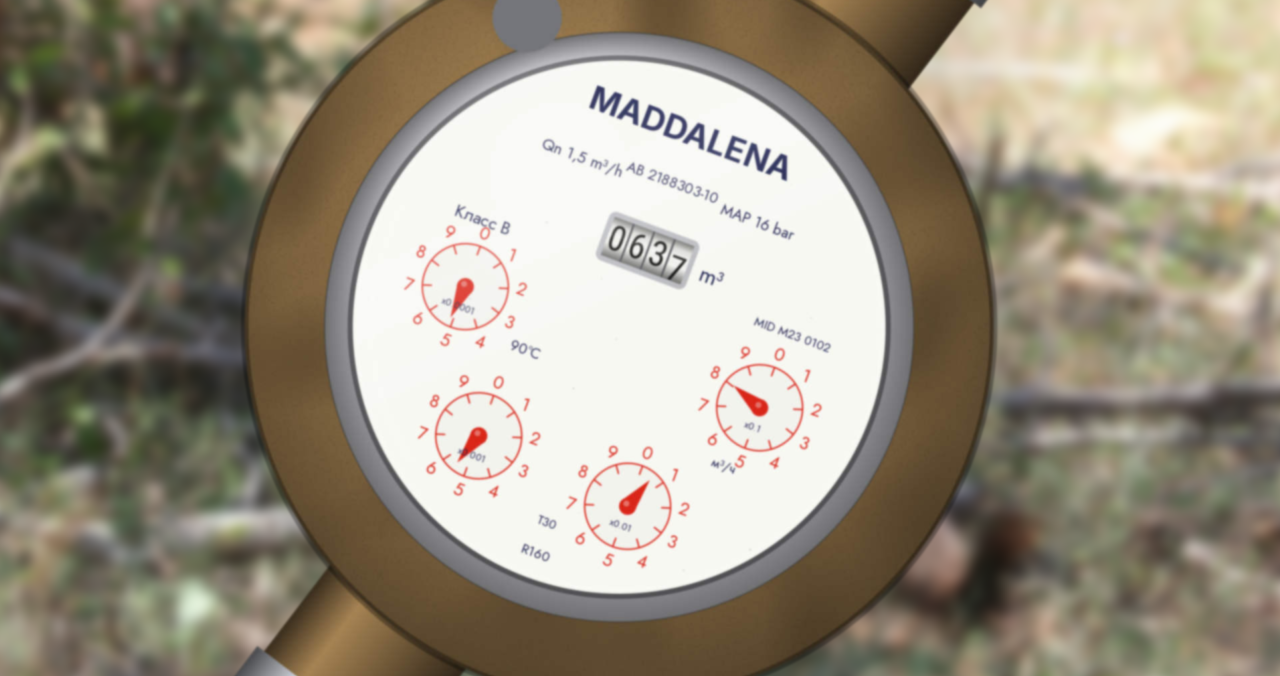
636.8055m³
